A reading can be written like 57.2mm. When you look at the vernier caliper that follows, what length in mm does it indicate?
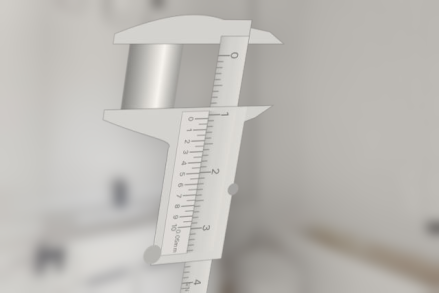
10.6mm
